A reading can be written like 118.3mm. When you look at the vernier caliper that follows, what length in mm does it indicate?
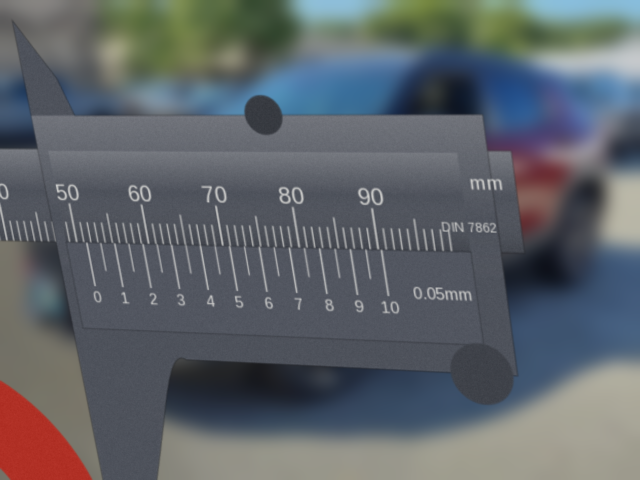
51.4mm
